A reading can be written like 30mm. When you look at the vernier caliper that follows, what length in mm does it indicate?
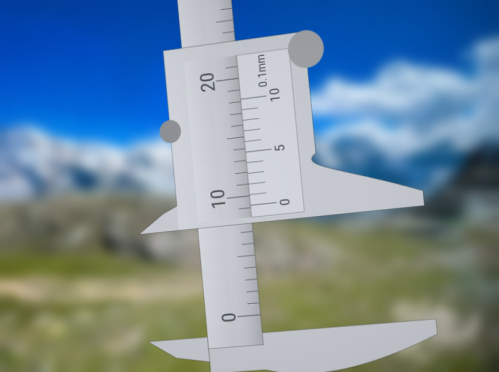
9.2mm
